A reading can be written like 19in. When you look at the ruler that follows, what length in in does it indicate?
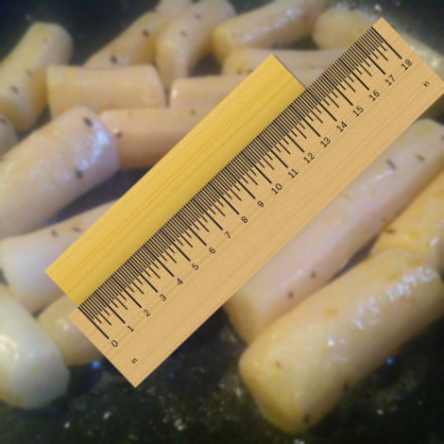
14in
